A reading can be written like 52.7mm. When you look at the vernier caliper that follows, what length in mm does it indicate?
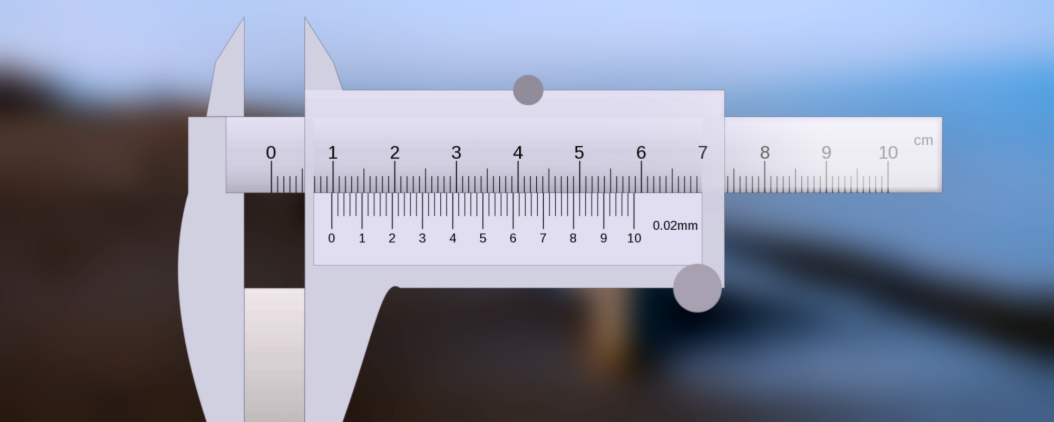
9.8mm
